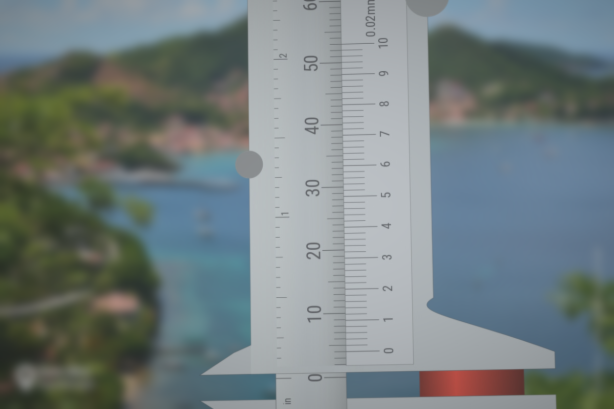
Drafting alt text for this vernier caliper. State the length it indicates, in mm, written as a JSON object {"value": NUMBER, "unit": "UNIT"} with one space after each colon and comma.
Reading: {"value": 4.0, "unit": "mm"}
